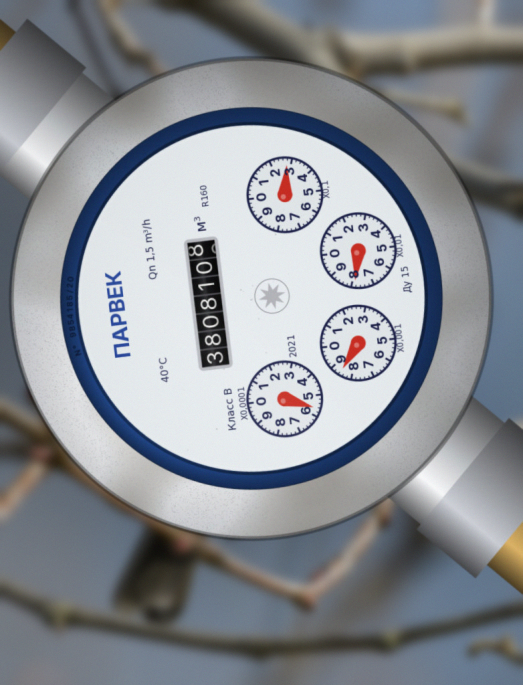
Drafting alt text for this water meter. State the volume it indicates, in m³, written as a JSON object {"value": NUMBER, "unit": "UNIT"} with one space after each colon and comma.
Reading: {"value": 3808108.2785, "unit": "m³"}
